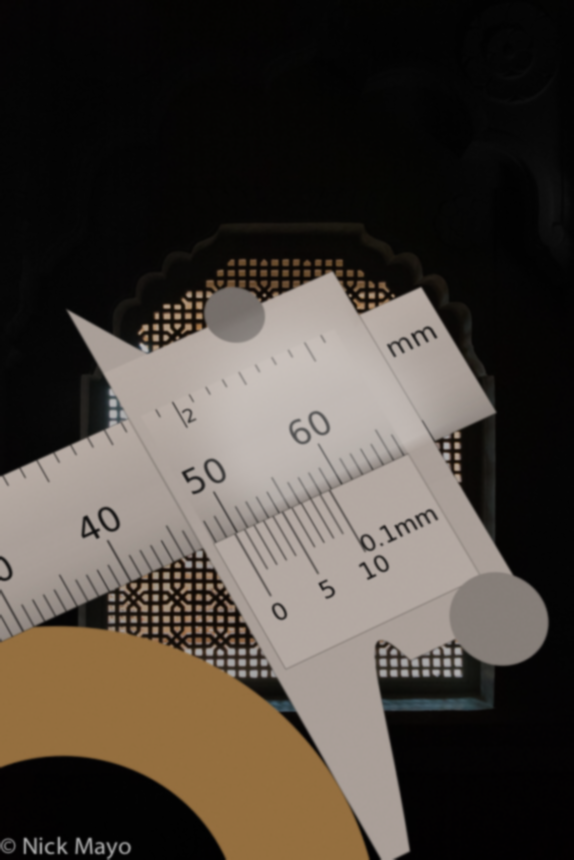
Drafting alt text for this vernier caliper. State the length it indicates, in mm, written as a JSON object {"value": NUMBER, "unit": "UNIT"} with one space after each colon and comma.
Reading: {"value": 49.8, "unit": "mm"}
